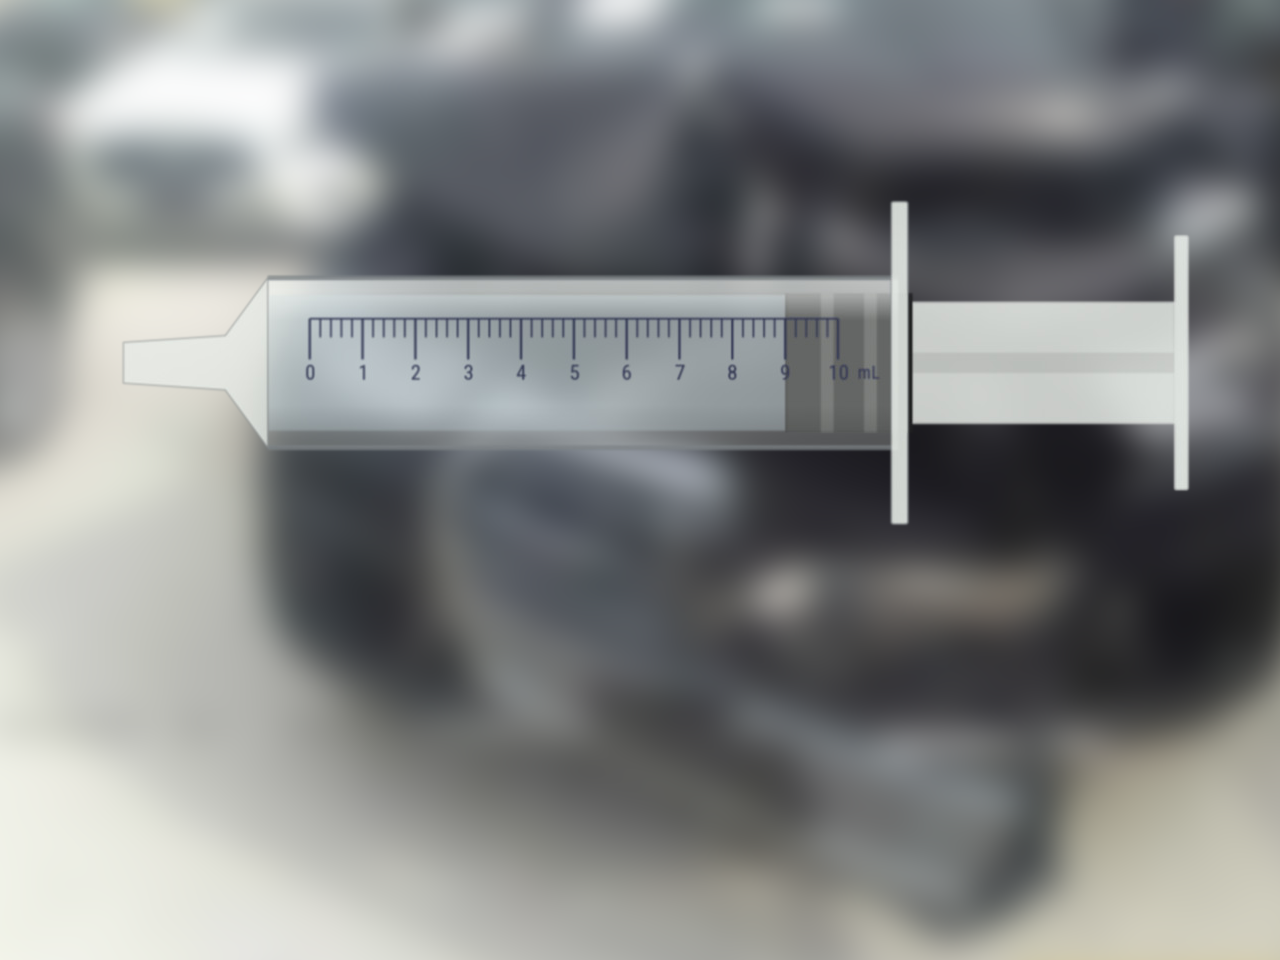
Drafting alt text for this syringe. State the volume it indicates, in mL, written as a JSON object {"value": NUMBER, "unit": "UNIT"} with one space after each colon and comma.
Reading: {"value": 9, "unit": "mL"}
